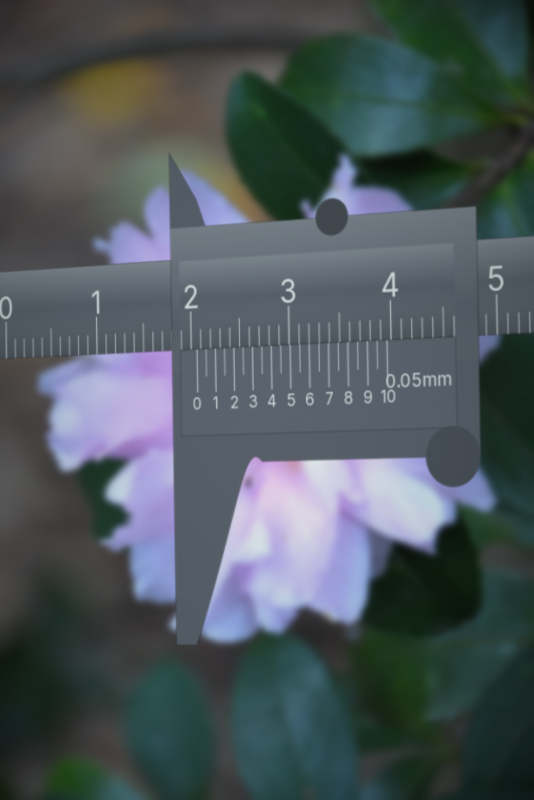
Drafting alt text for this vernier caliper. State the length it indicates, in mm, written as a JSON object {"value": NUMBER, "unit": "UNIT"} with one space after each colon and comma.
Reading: {"value": 20.6, "unit": "mm"}
